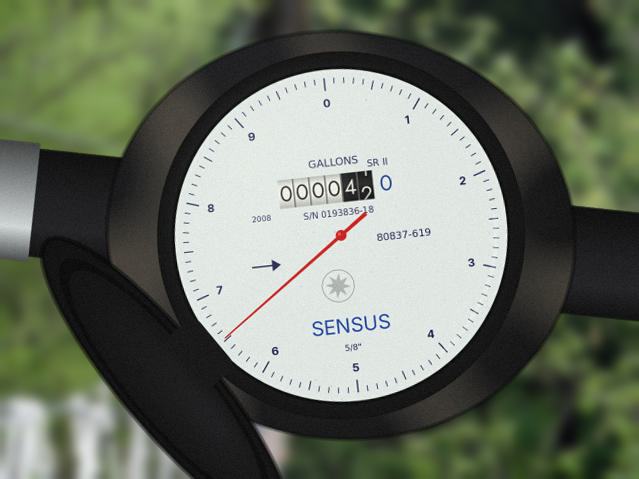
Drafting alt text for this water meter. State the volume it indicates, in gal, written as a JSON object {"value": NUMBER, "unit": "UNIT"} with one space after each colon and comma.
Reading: {"value": 416.5, "unit": "gal"}
